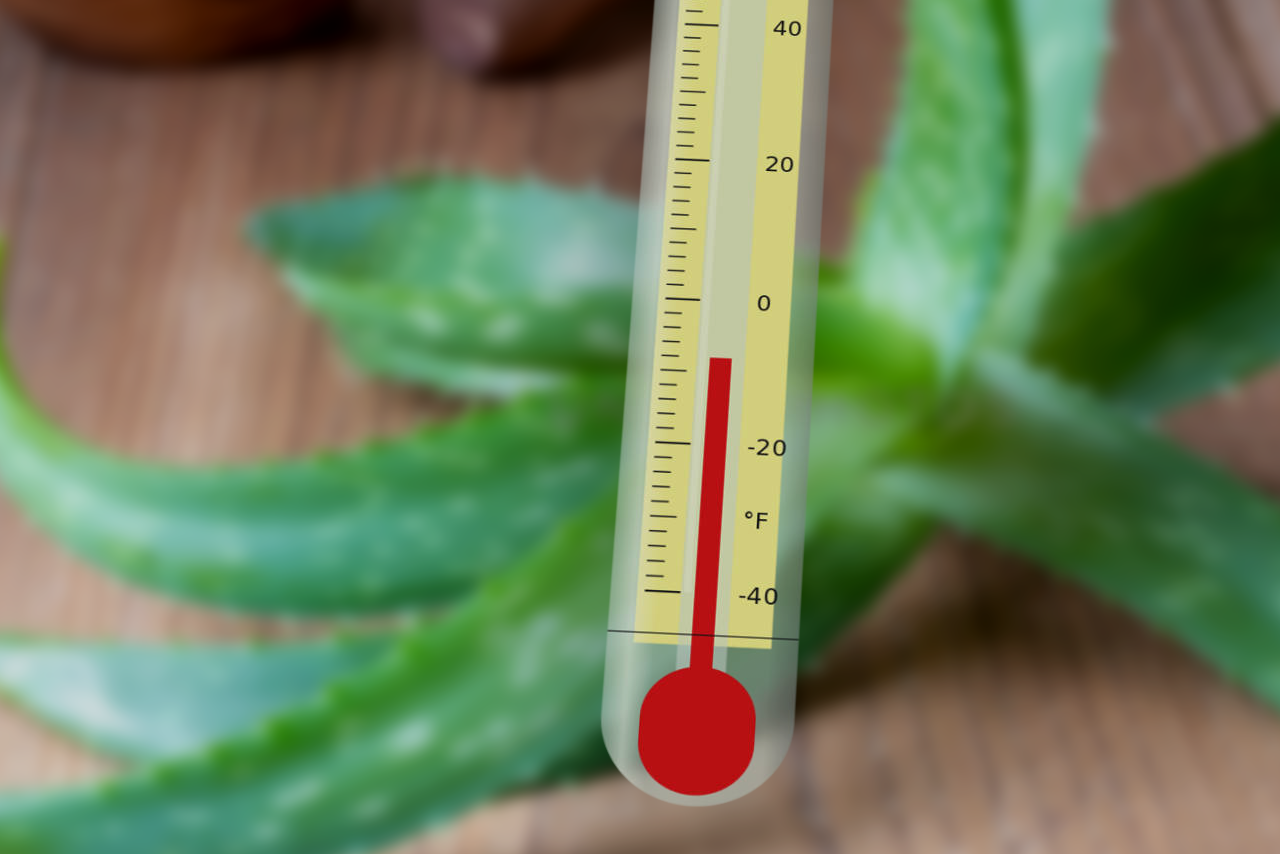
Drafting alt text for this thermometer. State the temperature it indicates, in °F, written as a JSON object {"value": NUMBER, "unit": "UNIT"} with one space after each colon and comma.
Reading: {"value": -8, "unit": "°F"}
